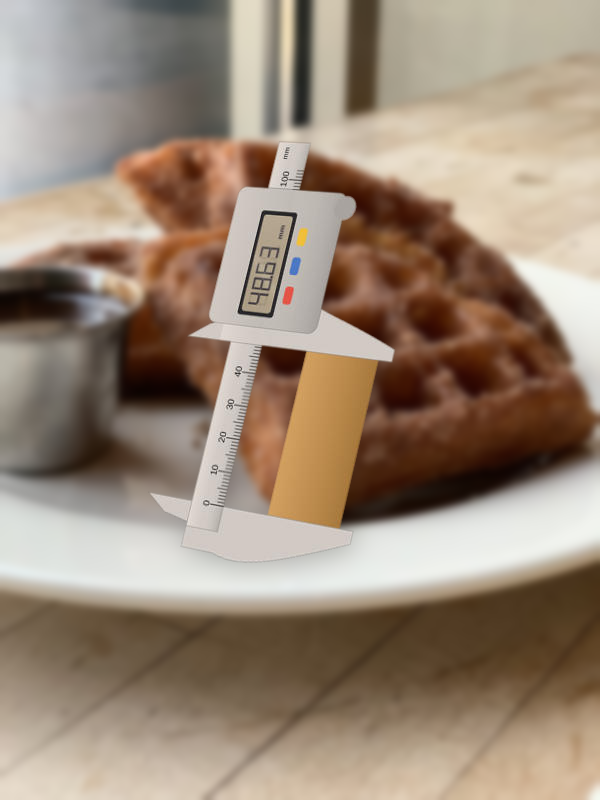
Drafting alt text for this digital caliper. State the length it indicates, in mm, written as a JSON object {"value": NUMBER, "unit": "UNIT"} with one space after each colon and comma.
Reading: {"value": 48.63, "unit": "mm"}
